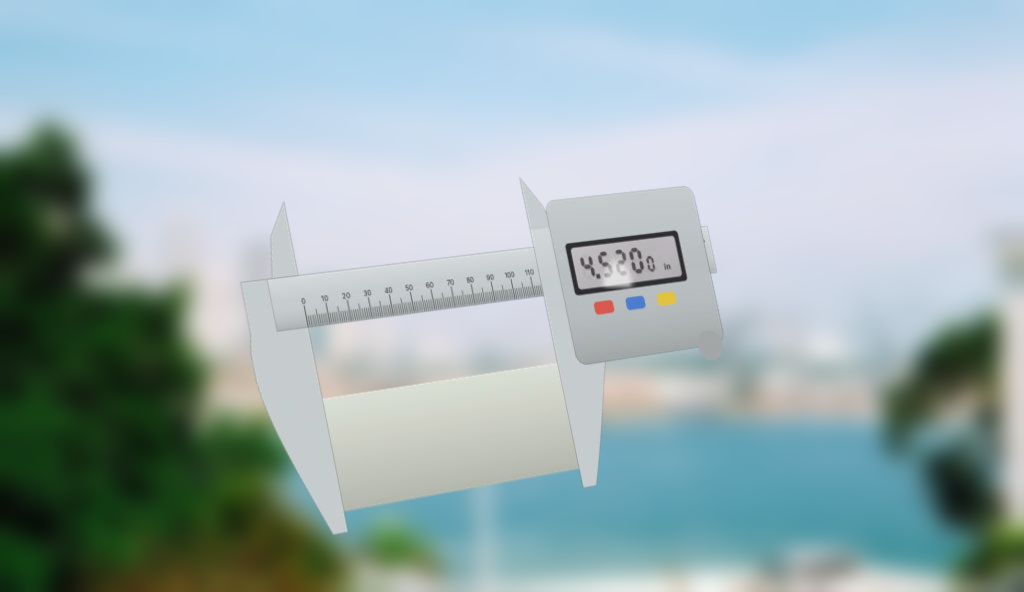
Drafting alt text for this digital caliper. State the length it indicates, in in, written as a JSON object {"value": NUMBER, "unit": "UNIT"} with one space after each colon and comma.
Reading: {"value": 4.5200, "unit": "in"}
